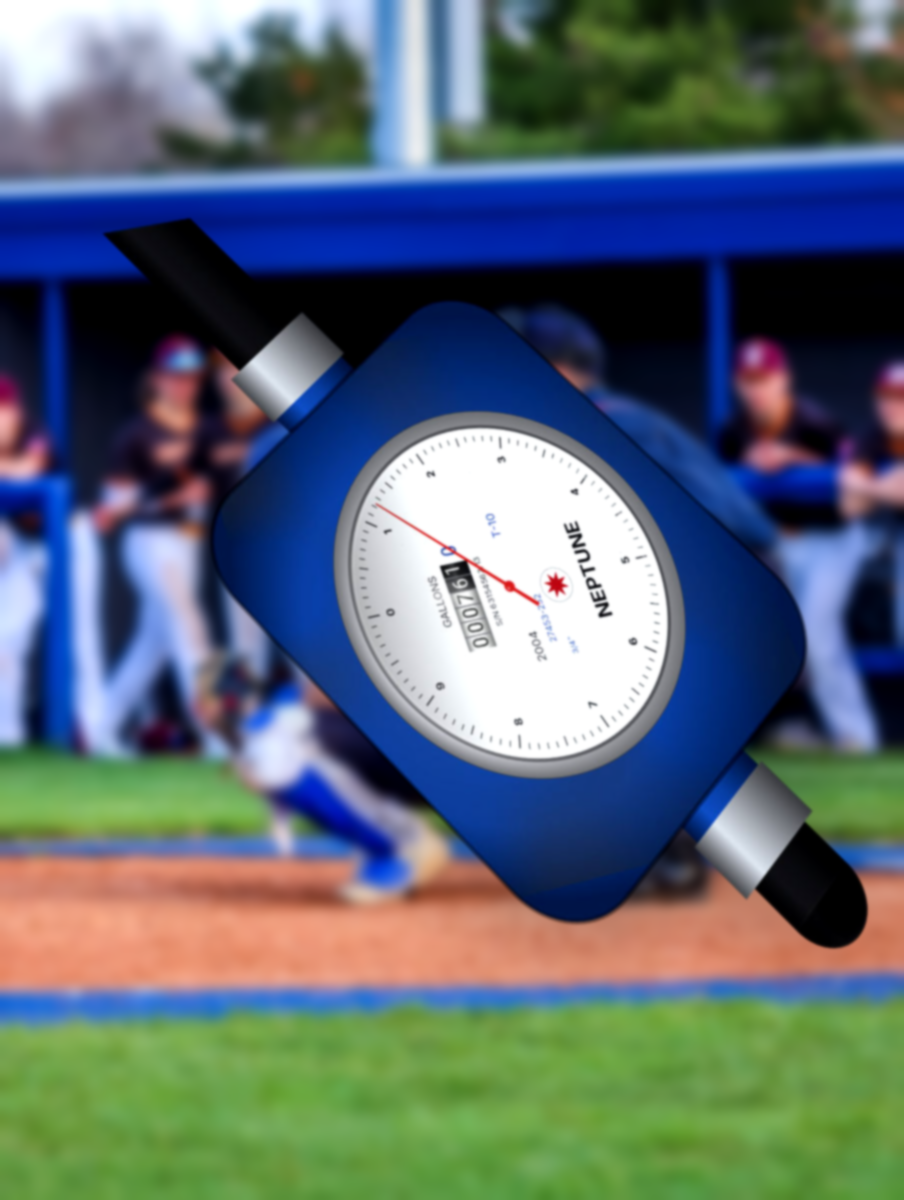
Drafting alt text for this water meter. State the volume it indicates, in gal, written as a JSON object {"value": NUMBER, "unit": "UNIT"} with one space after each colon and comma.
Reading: {"value": 7611.2, "unit": "gal"}
